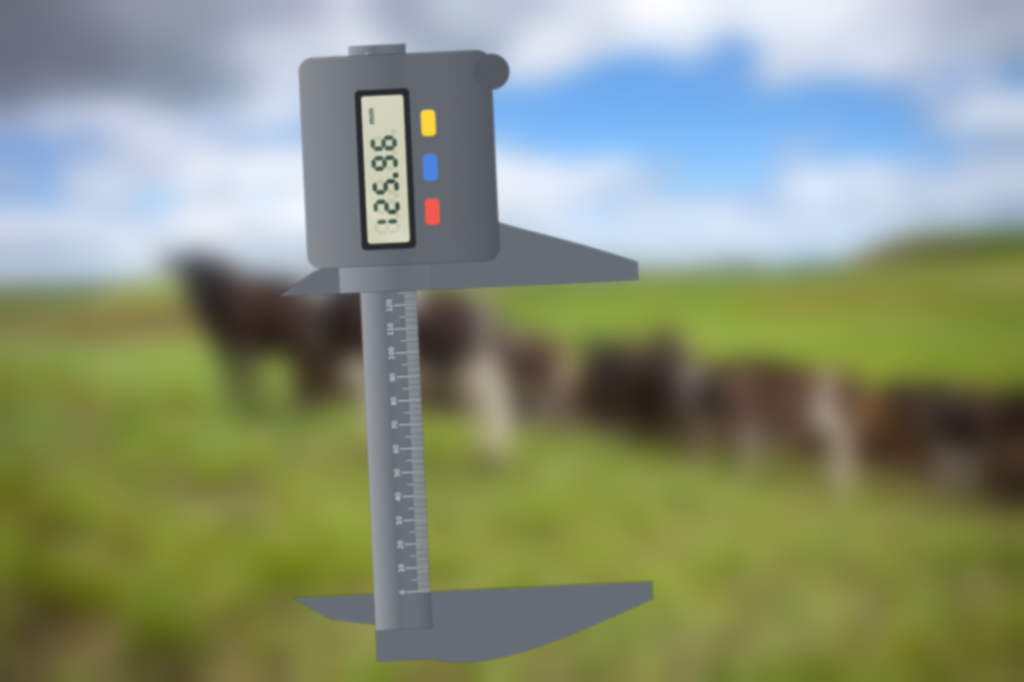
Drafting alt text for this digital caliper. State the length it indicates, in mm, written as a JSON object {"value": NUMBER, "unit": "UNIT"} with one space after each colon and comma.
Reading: {"value": 125.96, "unit": "mm"}
